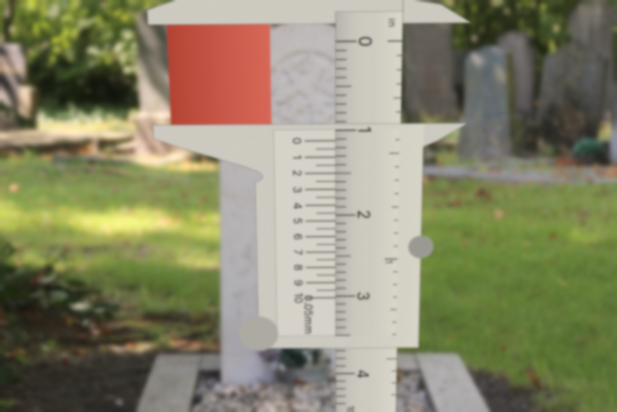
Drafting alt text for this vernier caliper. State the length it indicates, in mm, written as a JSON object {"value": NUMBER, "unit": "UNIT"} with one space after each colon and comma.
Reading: {"value": 11.2, "unit": "mm"}
